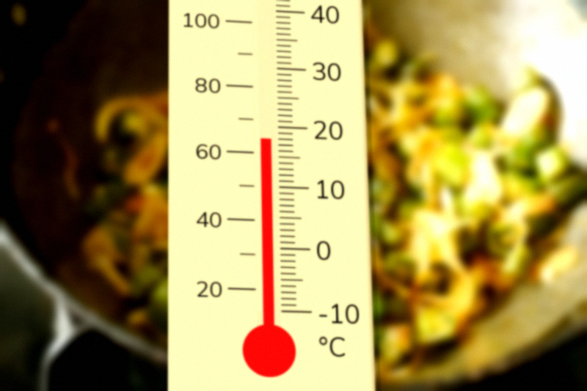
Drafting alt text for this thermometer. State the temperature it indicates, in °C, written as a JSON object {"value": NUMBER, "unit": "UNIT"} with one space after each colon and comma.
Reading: {"value": 18, "unit": "°C"}
